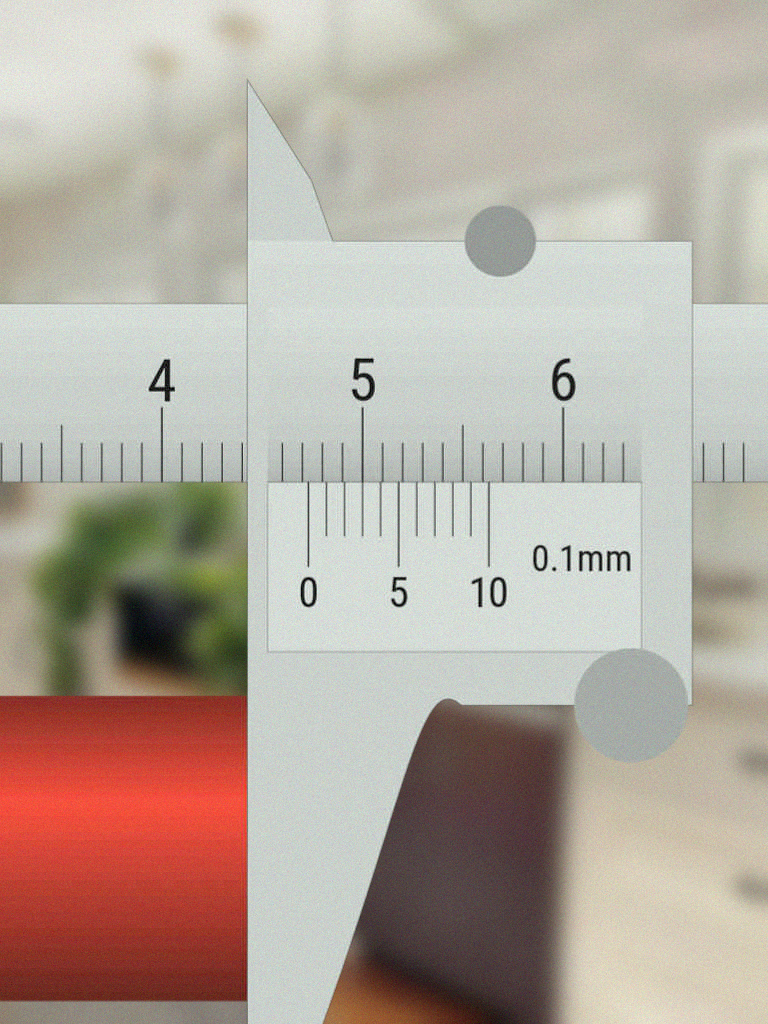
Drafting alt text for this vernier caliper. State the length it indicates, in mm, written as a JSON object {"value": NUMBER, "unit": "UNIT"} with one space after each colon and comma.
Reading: {"value": 47.3, "unit": "mm"}
